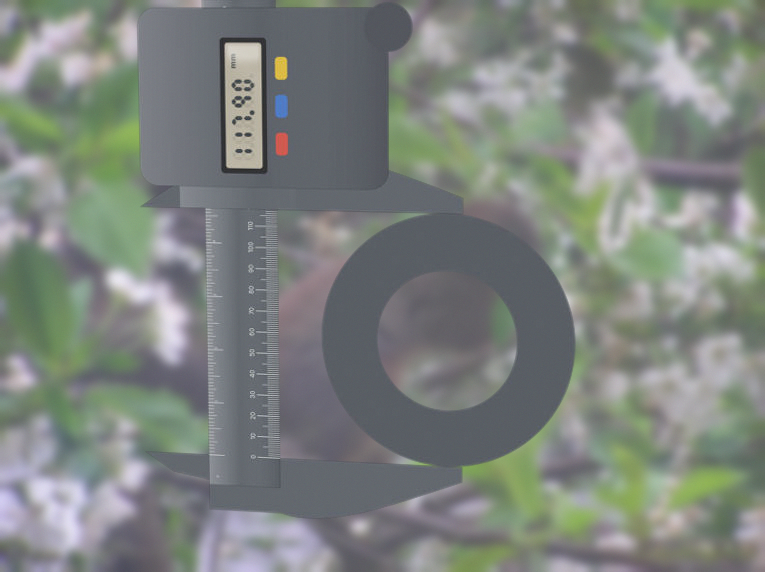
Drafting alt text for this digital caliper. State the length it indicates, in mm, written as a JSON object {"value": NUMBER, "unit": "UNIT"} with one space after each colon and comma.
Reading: {"value": 117.90, "unit": "mm"}
